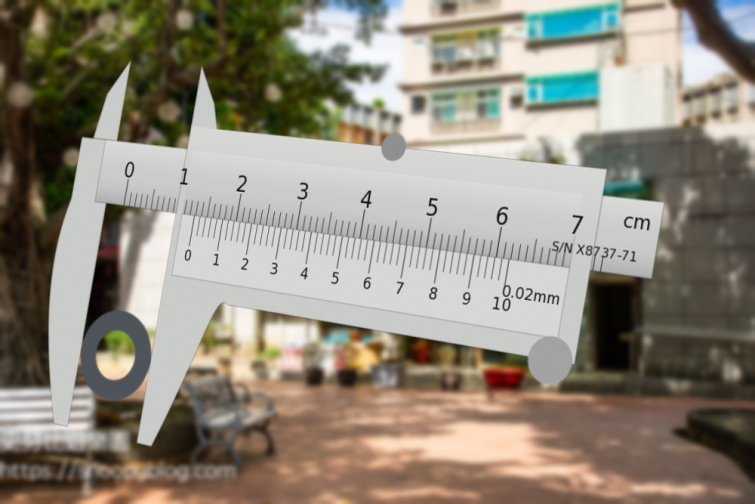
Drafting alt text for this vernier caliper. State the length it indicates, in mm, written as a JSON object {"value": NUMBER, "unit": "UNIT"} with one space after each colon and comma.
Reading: {"value": 12.8, "unit": "mm"}
